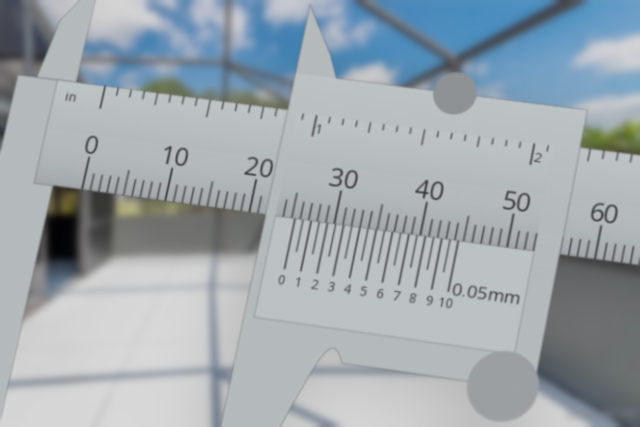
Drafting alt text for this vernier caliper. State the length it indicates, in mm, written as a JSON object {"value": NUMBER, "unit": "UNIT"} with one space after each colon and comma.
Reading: {"value": 25.4, "unit": "mm"}
